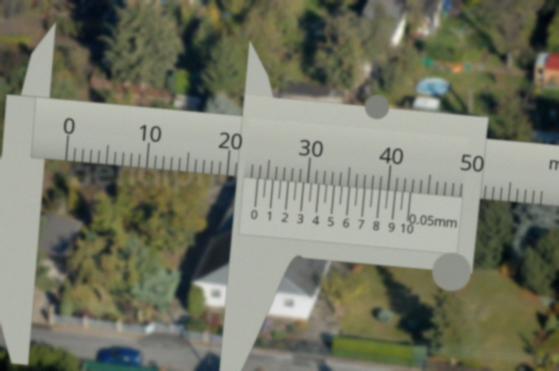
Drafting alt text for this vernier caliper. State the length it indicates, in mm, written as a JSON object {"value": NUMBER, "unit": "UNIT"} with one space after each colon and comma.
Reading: {"value": 23.8, "unit": "mm"}
